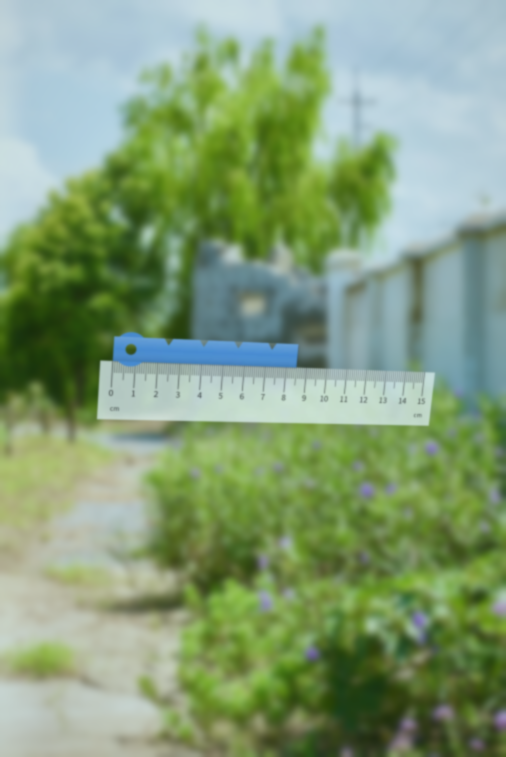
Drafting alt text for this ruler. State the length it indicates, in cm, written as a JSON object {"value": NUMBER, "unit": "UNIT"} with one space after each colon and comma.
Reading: {"value": 8.5, "unit": "cm"}
